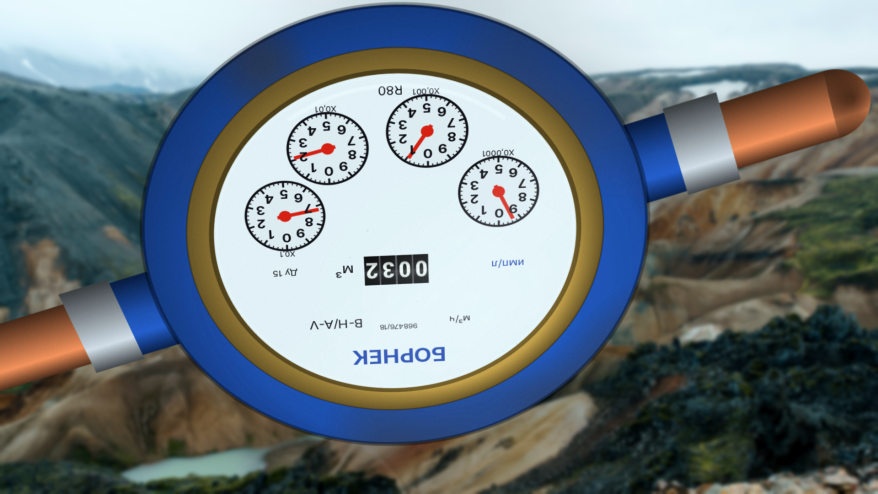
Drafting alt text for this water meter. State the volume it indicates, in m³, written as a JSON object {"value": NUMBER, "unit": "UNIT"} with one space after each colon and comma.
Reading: {"value": 32.7209, "unit": "m³"}
